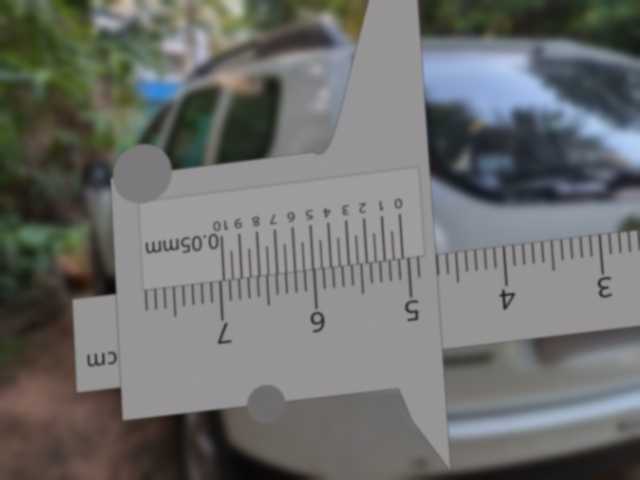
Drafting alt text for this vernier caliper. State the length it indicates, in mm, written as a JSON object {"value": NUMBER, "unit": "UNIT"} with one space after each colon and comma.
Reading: {"value": 50.6, "unit": "mm"}
